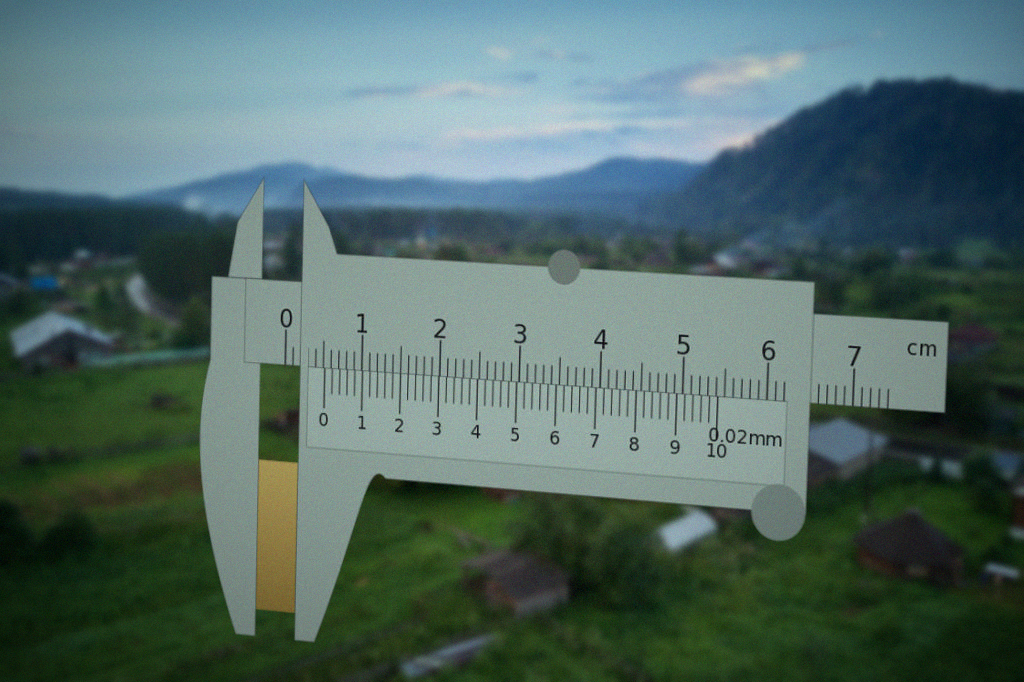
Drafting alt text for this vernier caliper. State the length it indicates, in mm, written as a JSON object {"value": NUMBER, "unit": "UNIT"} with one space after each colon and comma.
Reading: {"value": 5.2, "unit": "mm"}
